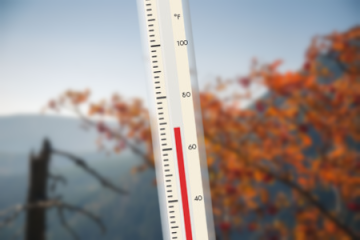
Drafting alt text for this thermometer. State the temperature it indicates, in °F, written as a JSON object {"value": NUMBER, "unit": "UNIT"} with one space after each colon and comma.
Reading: {"value": 68, "unit": "°F"}
